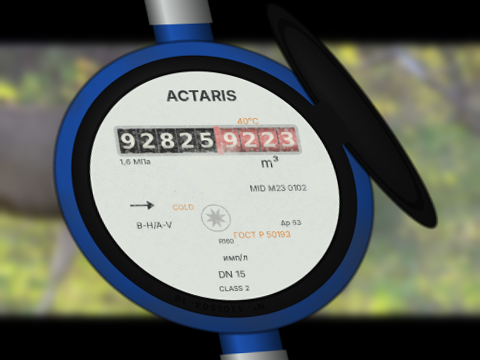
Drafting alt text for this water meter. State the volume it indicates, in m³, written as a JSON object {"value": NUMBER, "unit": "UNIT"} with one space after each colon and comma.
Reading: {"value": 92825.9223, "unit": "m³"}
